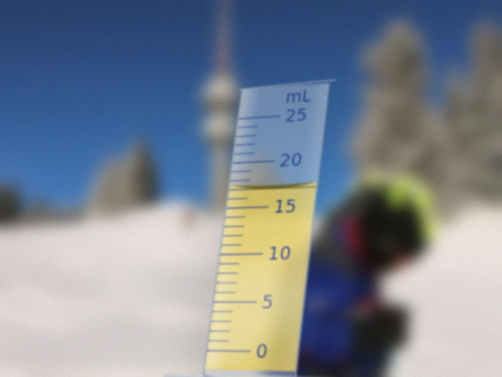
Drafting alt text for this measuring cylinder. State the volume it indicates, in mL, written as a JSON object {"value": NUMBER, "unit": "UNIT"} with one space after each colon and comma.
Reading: {"value": 17, "unit": "mL"}
